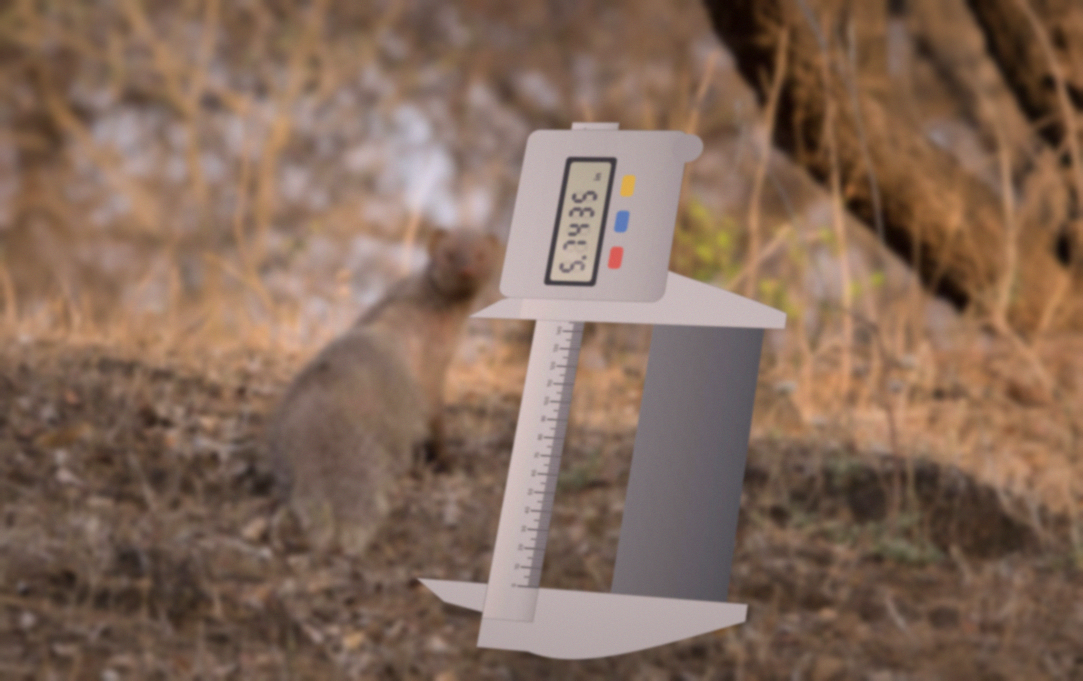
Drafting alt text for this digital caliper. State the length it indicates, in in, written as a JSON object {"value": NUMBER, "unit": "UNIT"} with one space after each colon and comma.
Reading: {"value": 5.7435, "unit": "in"}
